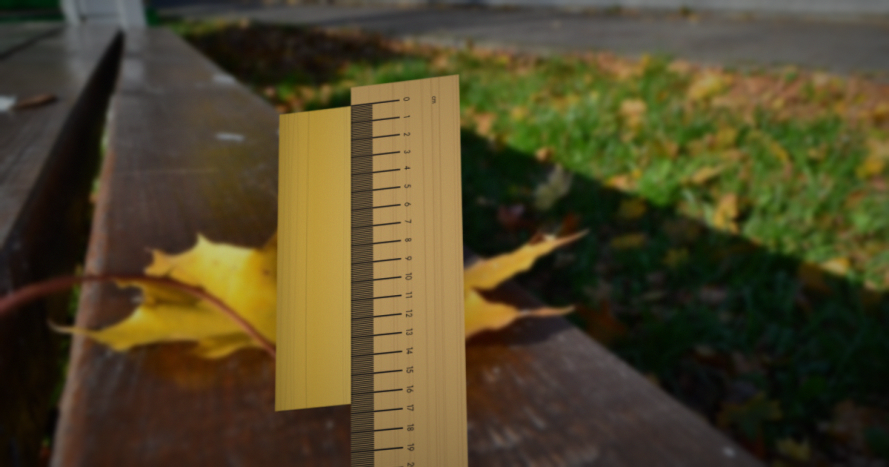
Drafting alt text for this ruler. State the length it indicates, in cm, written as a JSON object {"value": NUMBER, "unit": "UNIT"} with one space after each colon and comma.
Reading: {"value": 16.5, "unit": "cm"}
